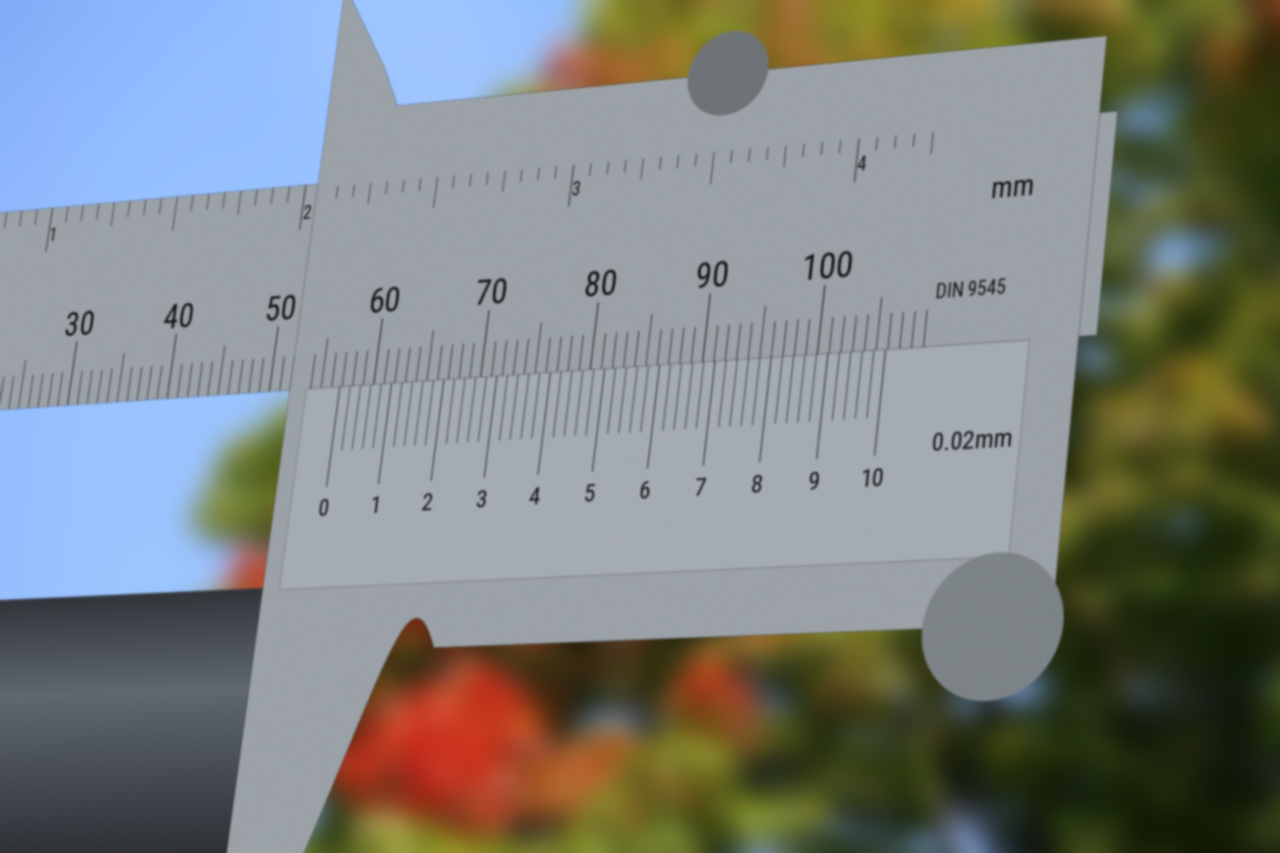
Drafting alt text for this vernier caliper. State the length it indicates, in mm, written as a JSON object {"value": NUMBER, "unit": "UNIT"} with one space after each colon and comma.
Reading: {"value": 56.8, "unit": "mm"}
